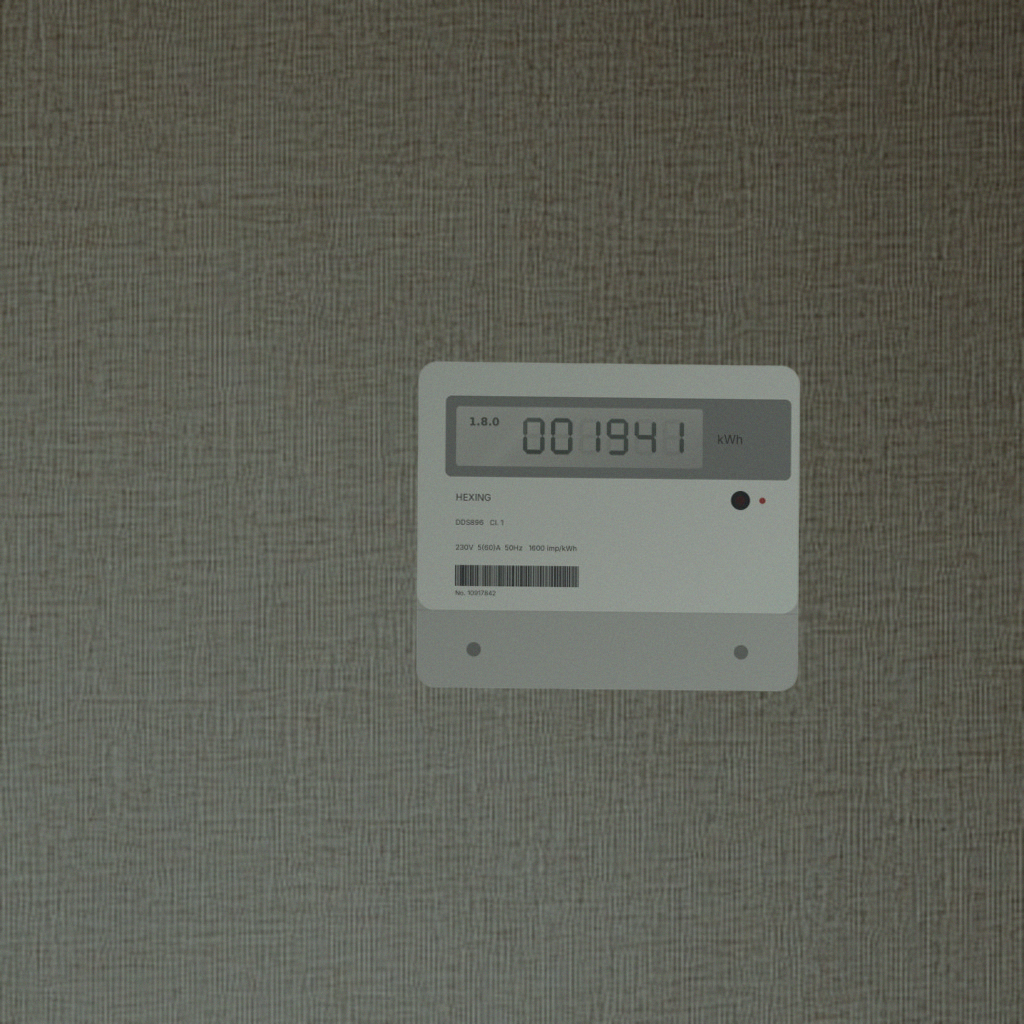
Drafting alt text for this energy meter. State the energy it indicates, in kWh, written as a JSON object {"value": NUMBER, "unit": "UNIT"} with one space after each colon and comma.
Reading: {"value": 1941, "unit": "kWh"}
